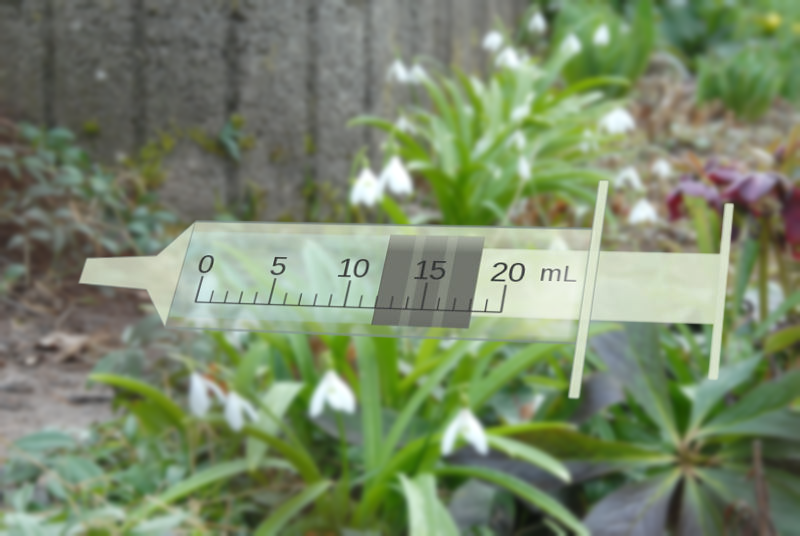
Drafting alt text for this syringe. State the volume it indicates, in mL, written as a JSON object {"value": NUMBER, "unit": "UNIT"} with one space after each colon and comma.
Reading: {"value": 12, "unit": "mL"}
